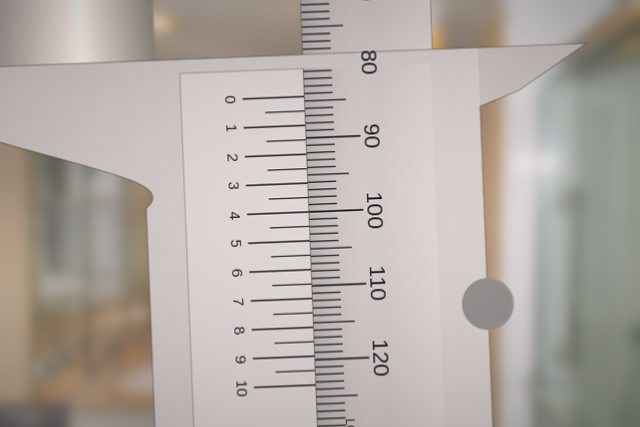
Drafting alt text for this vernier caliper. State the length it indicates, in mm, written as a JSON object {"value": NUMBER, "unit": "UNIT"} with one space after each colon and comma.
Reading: {"value": 84.4, "unit": "mm"}
